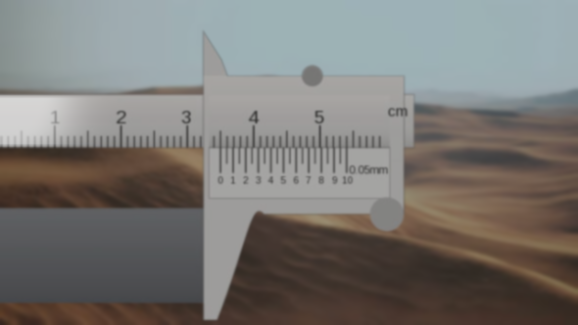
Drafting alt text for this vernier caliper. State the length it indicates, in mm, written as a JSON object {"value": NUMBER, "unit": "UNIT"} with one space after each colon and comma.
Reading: {"value": 35.0, "unit": "mm"}
